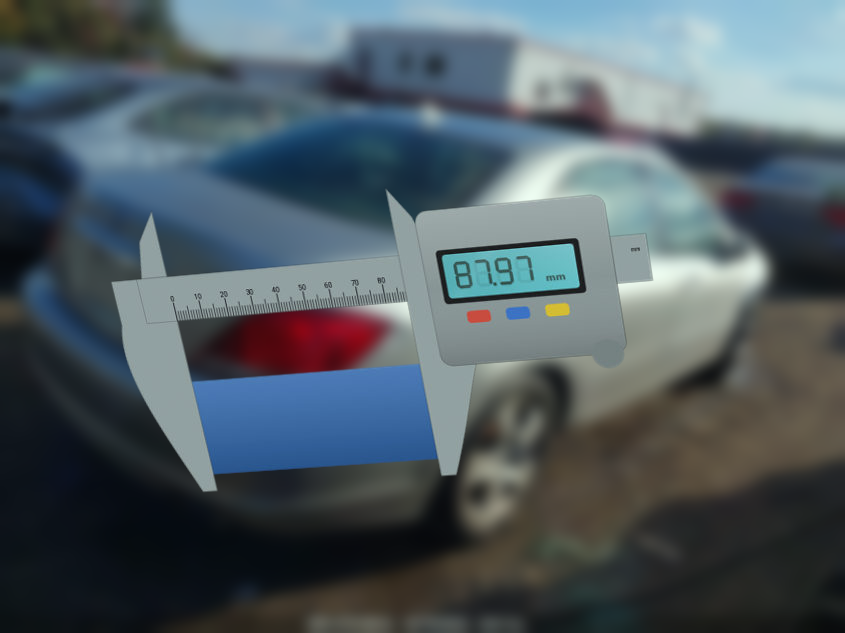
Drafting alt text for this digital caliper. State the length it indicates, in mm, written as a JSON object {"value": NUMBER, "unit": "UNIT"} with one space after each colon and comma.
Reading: {"value": 87.97, "unit": "mm"}
